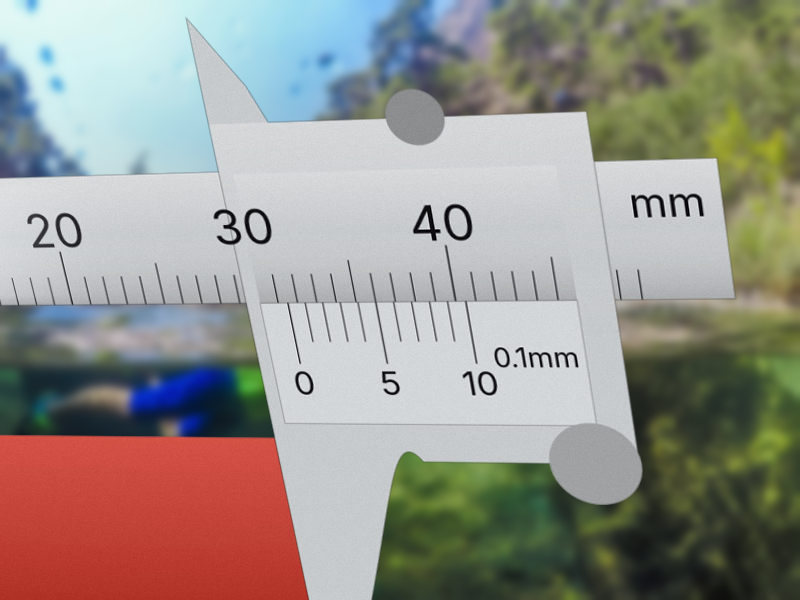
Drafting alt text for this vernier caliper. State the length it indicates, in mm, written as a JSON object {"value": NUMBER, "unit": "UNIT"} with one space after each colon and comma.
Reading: {"value": 31.5, "unit": "mm"}
